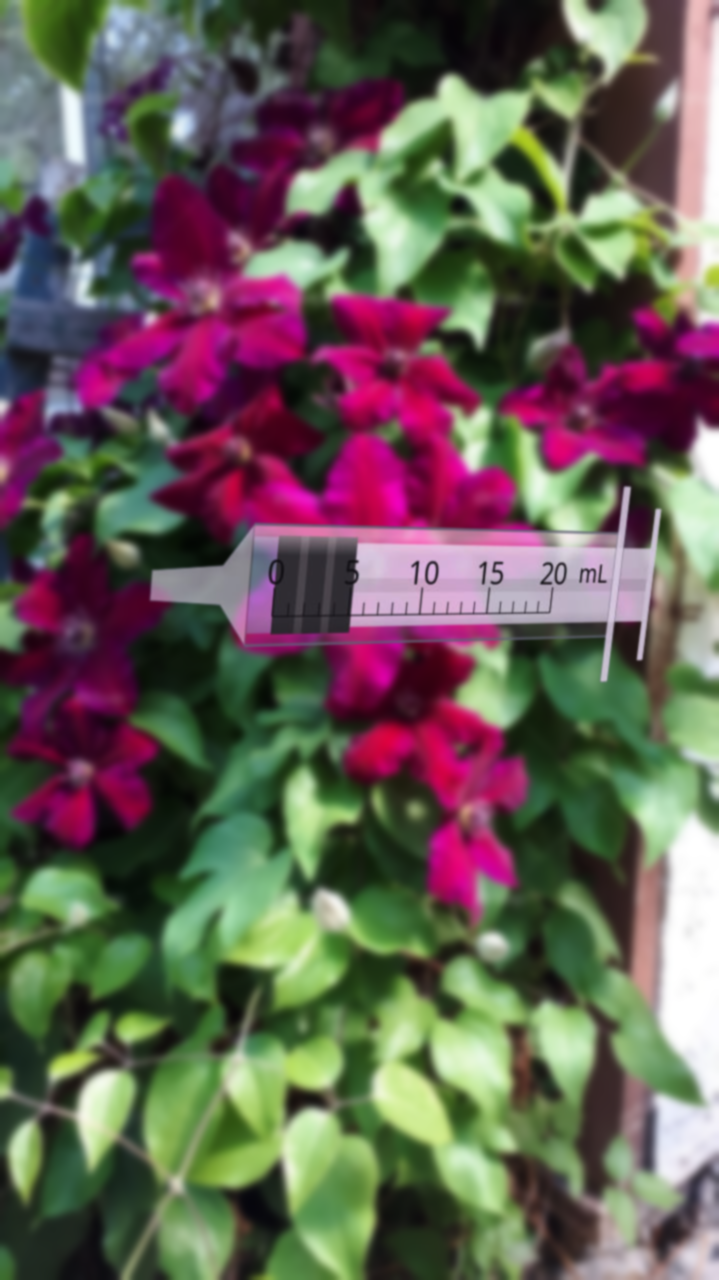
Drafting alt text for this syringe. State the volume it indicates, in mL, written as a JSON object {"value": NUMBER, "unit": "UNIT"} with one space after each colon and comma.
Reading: {"value": 0, "unit": "mL"}
